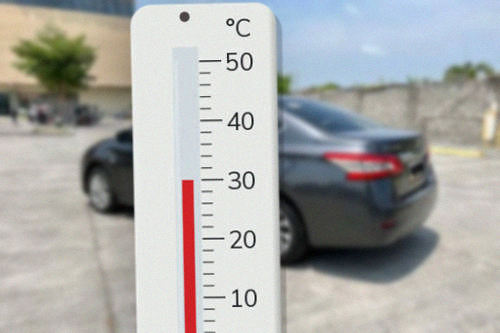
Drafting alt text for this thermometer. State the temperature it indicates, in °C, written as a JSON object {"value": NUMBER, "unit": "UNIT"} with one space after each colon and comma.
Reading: {"value": 30, "unit": "°C"}
